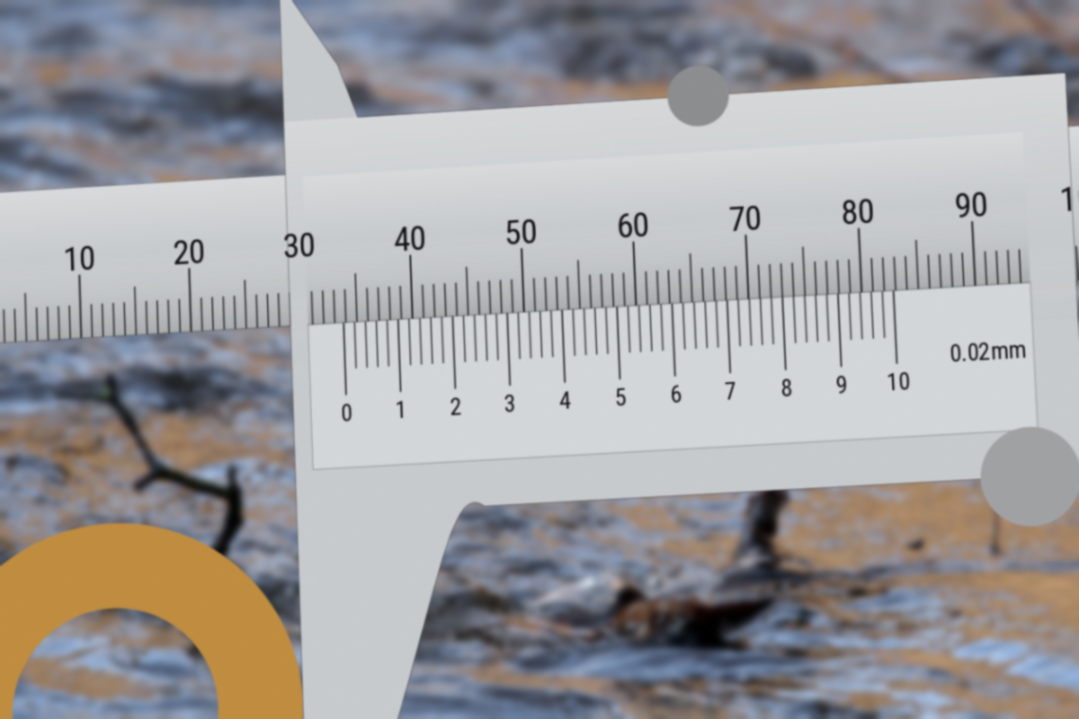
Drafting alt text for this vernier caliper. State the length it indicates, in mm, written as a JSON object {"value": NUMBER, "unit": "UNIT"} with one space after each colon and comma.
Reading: {"value": 33.8, "unit": "mm"}
